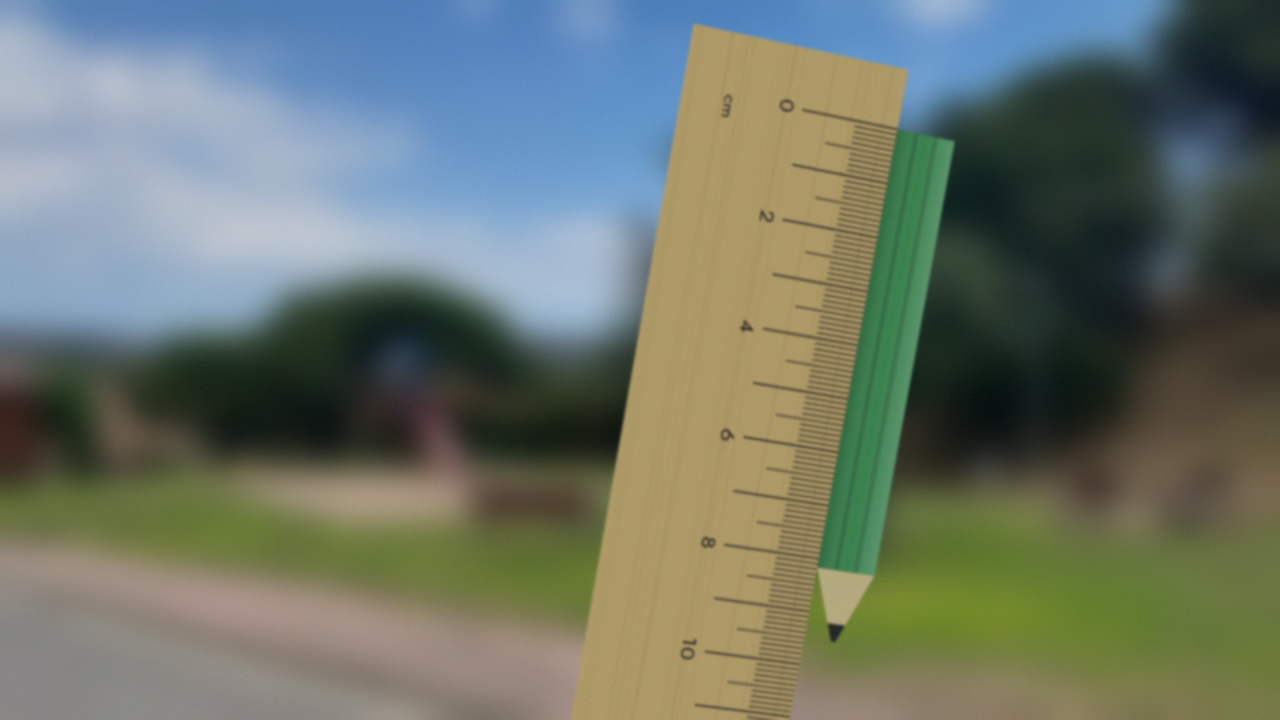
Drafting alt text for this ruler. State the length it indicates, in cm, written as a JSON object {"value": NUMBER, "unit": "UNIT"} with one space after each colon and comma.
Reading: {"value": 9.5, "unit": "cm"}
